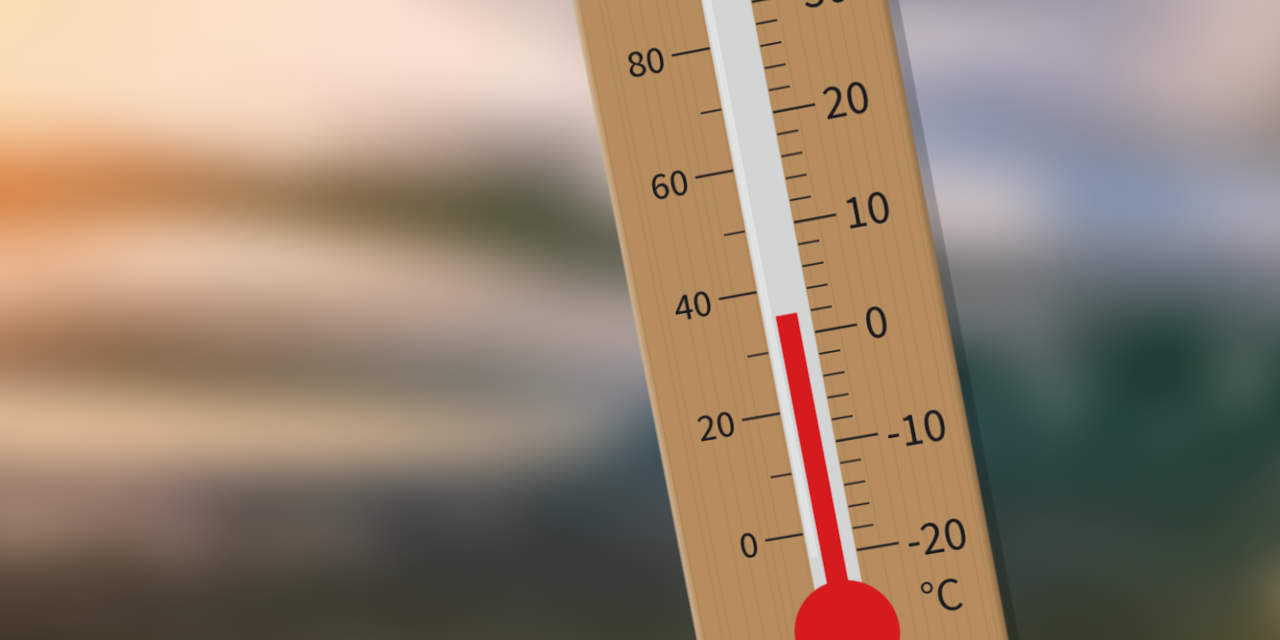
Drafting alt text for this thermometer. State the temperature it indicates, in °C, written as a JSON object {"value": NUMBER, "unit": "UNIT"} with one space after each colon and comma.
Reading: {"value": 2, "unit": "°C"}
